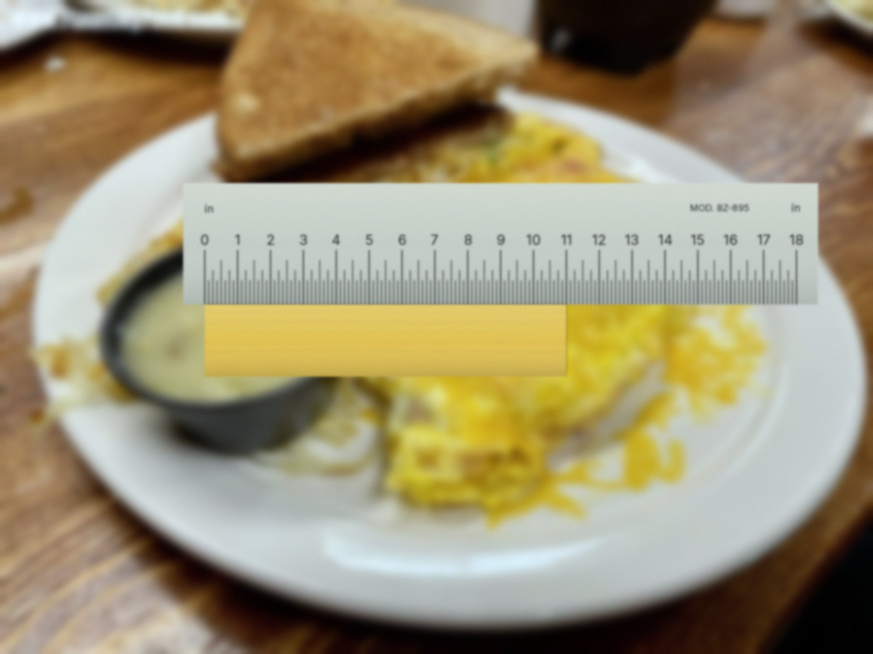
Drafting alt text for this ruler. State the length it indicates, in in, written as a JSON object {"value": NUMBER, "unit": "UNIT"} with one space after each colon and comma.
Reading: {"value": 11, "unit": "in"}
